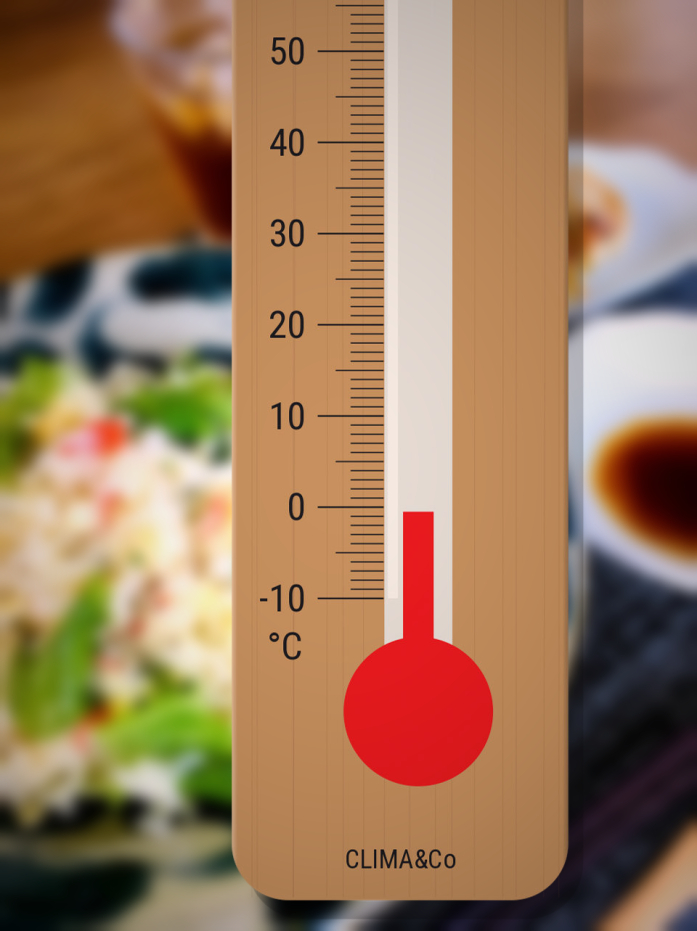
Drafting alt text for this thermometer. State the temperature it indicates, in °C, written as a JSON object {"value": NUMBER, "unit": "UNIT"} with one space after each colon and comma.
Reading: {"value": -0.5, "unit": "°C"}
